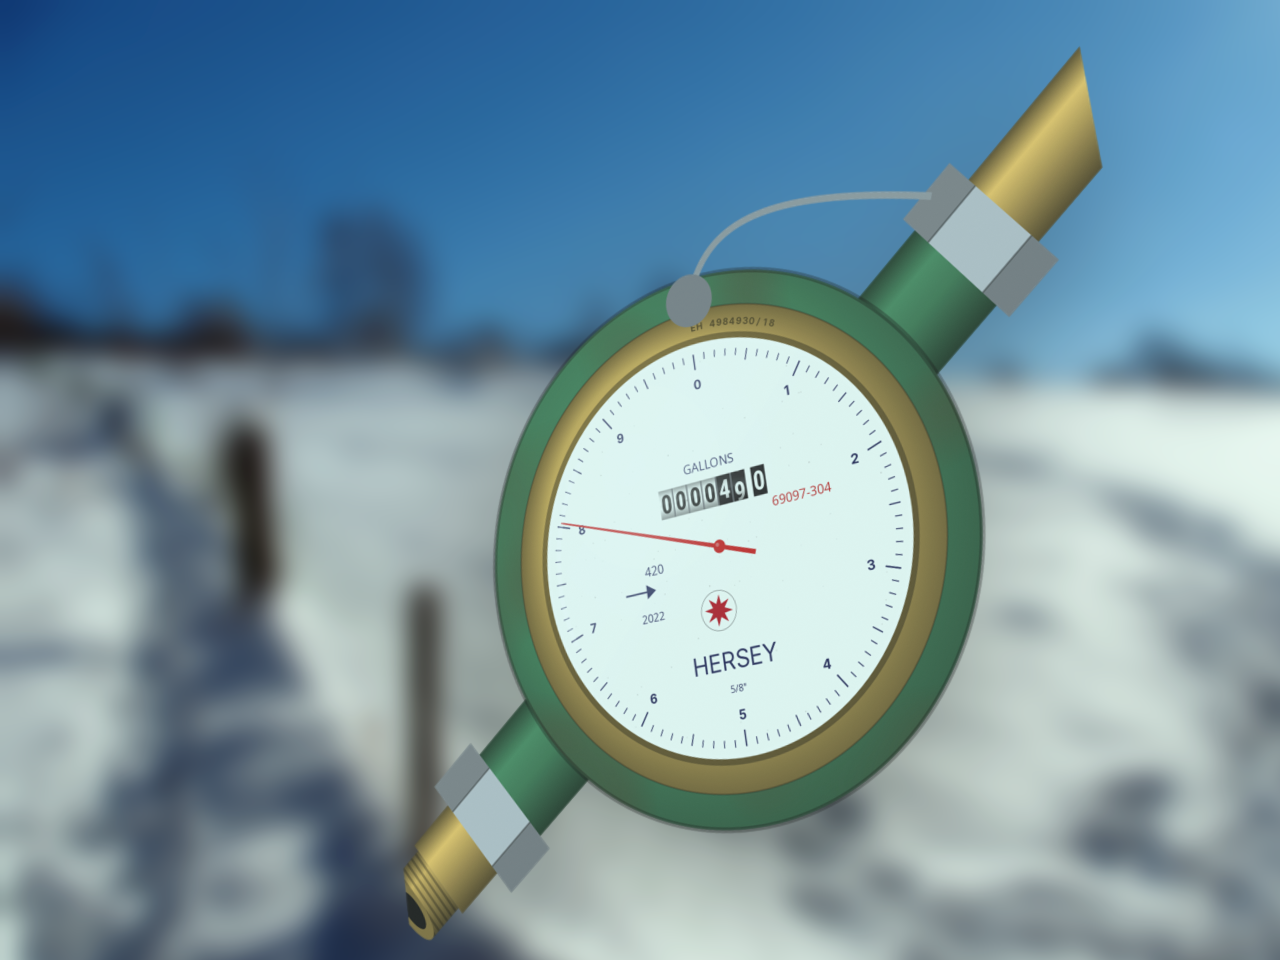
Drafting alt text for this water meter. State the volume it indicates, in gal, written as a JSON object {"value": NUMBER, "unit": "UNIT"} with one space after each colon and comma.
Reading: {"value": 488.0, "unit": "gal"}
